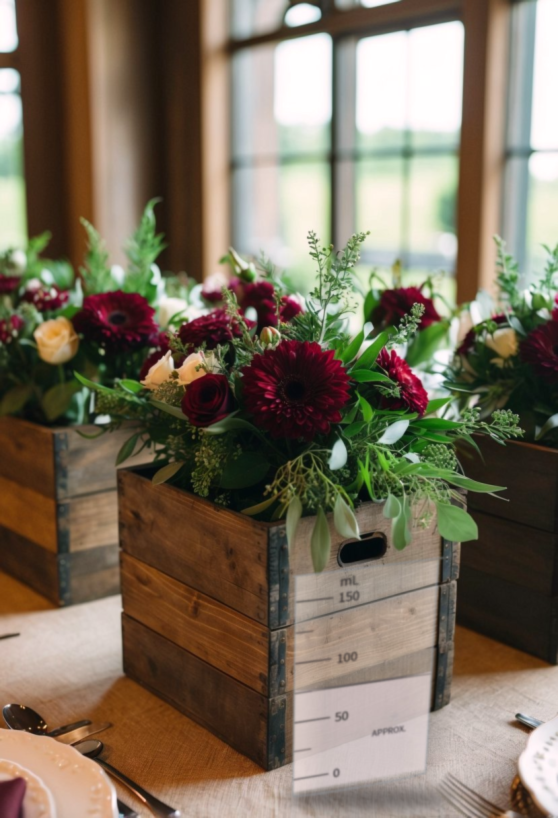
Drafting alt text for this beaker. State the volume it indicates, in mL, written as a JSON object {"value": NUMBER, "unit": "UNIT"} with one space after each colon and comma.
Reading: {"value": 75, "unit": "mL"}
